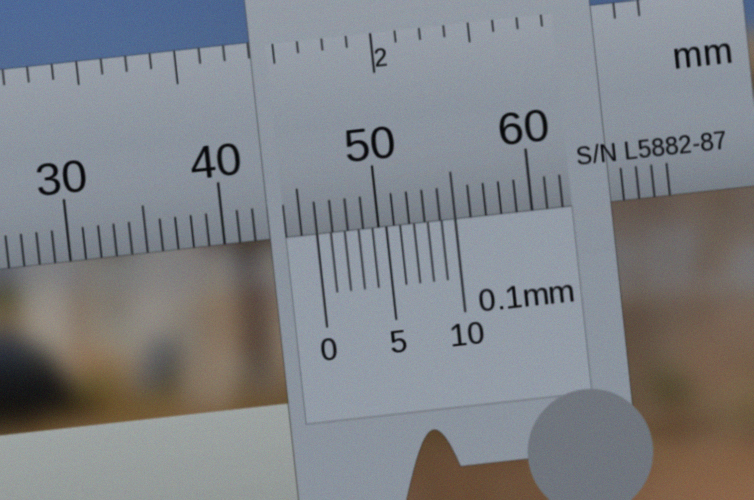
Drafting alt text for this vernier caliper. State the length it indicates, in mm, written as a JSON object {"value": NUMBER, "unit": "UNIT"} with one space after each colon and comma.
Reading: {"value": 46.0, "unit": "mm"}
